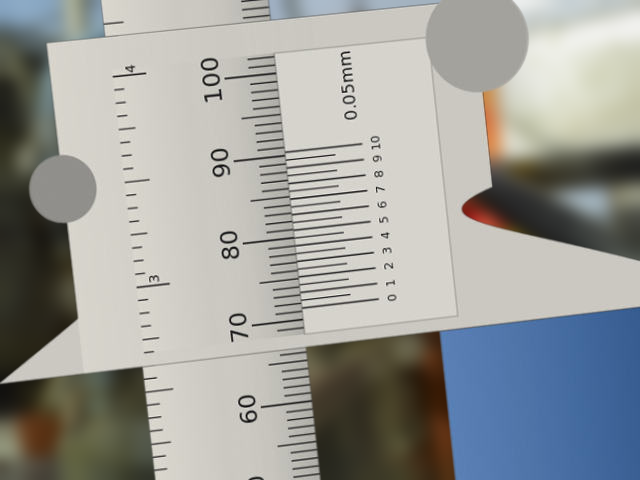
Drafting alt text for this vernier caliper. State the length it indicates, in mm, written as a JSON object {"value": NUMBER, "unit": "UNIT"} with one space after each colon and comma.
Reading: {"value": 71.4, "unit": "mm"}
